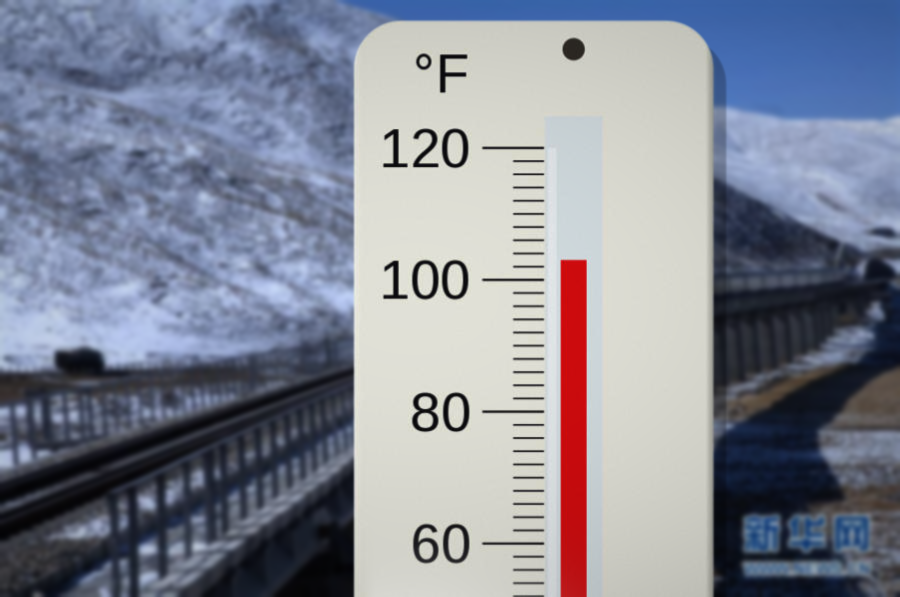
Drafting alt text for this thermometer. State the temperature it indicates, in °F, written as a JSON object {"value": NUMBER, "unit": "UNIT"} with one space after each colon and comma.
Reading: {"value": 103, "unit": "°F"}
